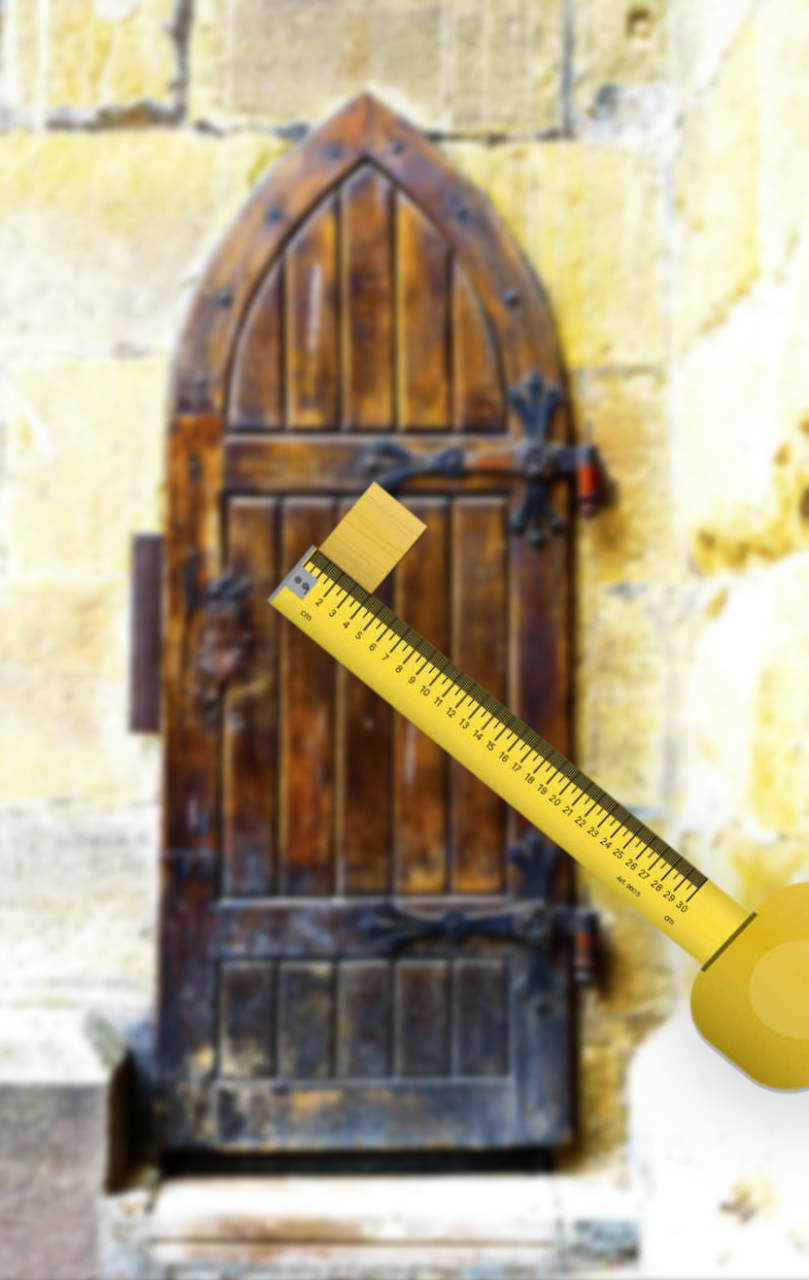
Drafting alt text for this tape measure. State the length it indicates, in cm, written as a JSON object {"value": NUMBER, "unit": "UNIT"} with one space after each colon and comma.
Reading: {"value": 4, "unit": "cm"}
